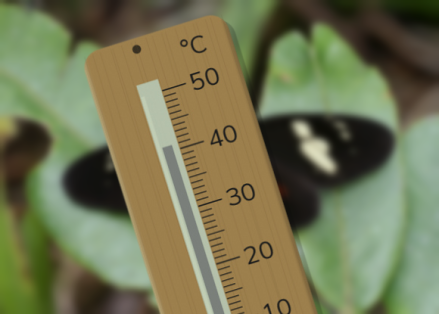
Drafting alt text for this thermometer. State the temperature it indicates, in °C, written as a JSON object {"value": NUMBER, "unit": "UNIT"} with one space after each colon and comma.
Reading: {"value": 41, "unit": "°C"}
